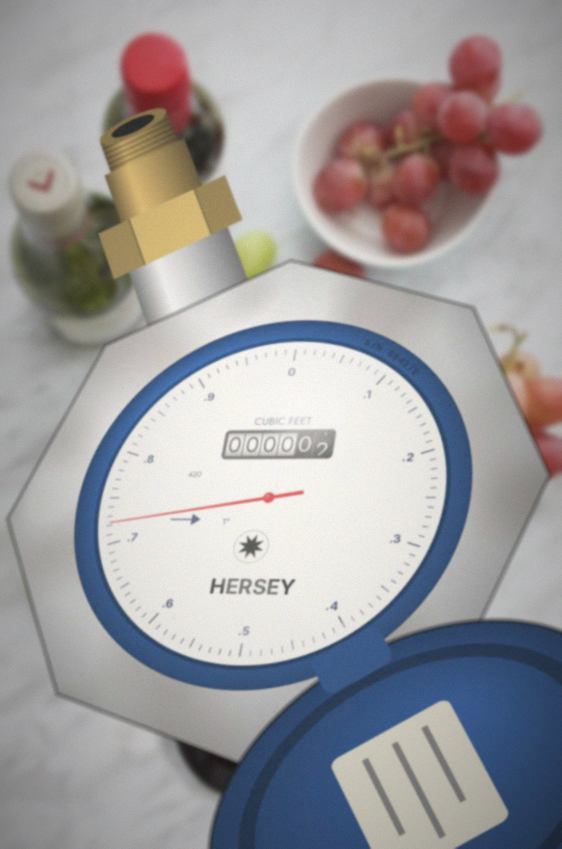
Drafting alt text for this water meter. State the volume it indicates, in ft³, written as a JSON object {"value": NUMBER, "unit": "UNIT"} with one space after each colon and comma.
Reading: {"value": 1.72, "unit": "ft³"}
